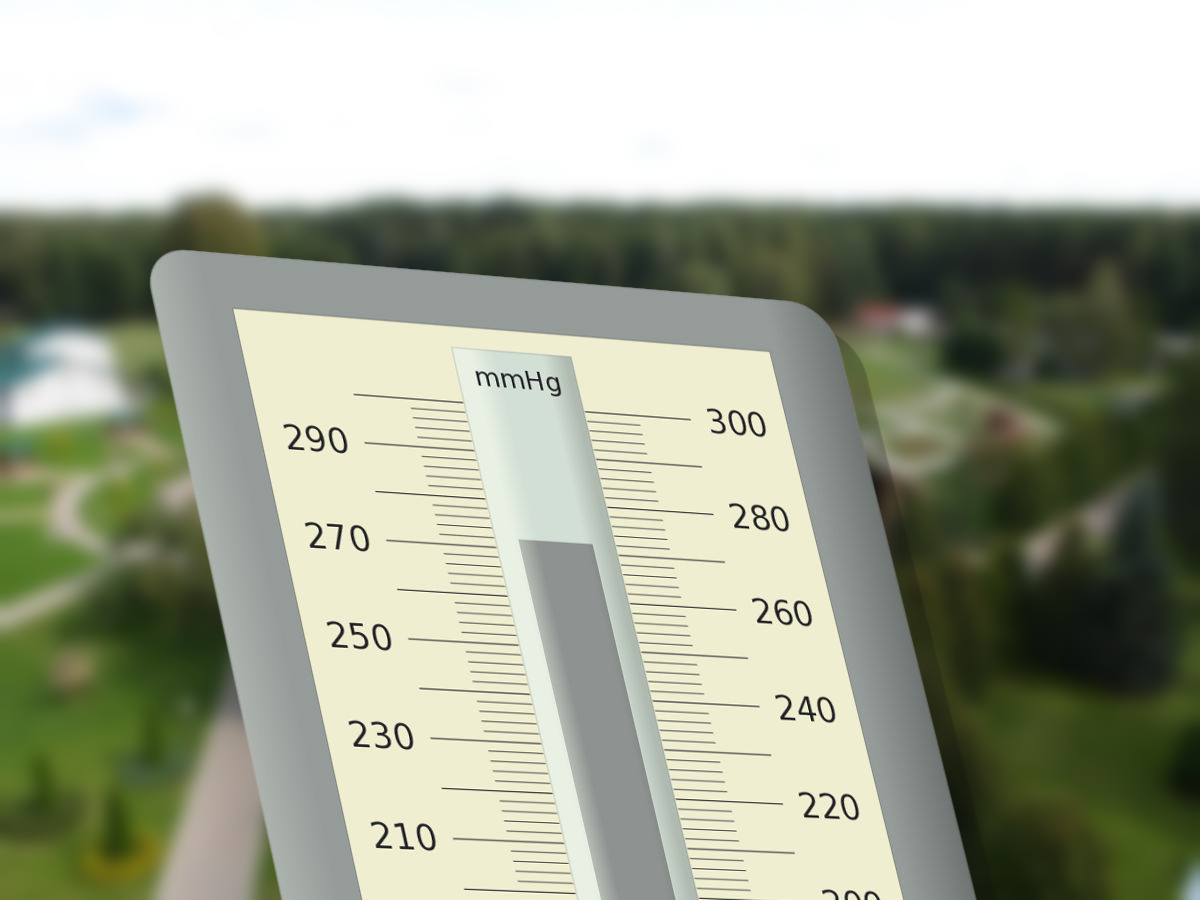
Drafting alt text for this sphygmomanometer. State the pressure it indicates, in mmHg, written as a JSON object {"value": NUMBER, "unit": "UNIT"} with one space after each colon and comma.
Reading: {"value": 272, "unit": "mmHg"}
